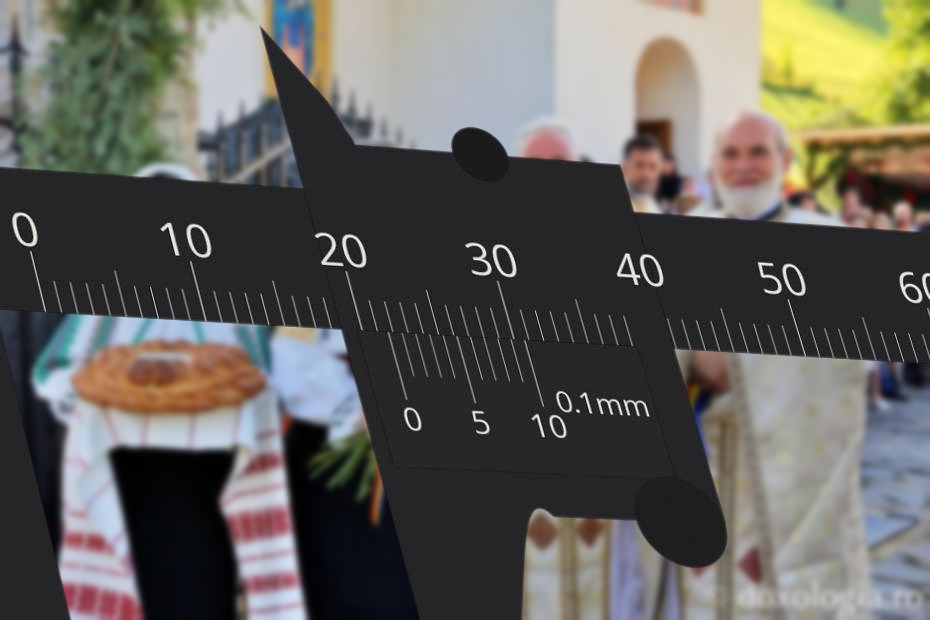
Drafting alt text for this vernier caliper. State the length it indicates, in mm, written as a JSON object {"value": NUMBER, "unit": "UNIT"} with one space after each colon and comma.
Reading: {"value": 21.7, "unit": "mm"}
